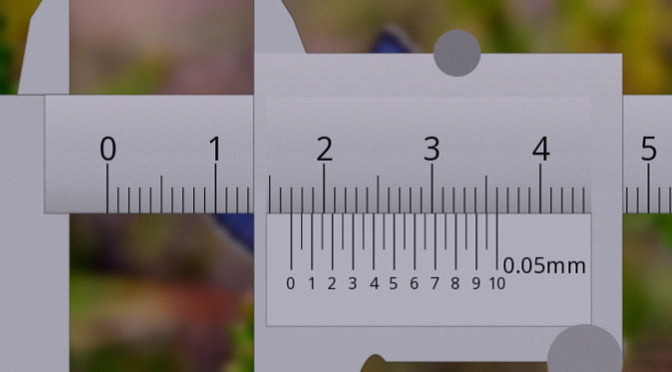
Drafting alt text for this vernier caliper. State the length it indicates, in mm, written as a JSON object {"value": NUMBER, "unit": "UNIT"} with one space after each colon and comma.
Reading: {"value": 17.0, "unit": "mm"}
